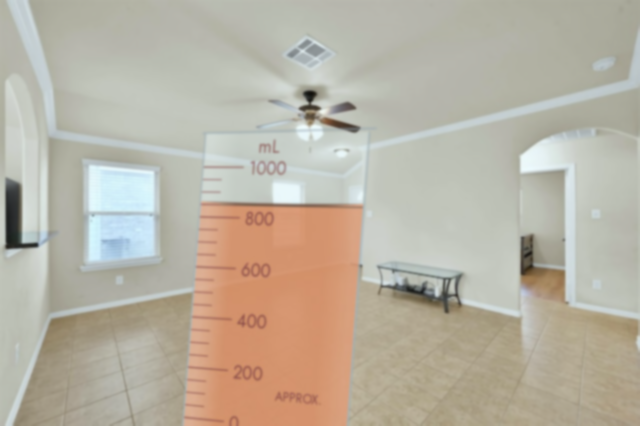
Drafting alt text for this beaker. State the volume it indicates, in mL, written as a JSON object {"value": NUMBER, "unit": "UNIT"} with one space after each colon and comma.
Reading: {"value": 850, "unit": "mL"}
